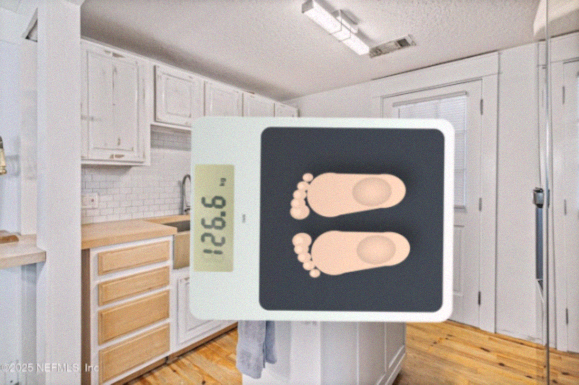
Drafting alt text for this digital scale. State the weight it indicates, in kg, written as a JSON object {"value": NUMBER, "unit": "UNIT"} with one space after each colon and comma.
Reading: {"value": 126.6, "unit": "kg"}
